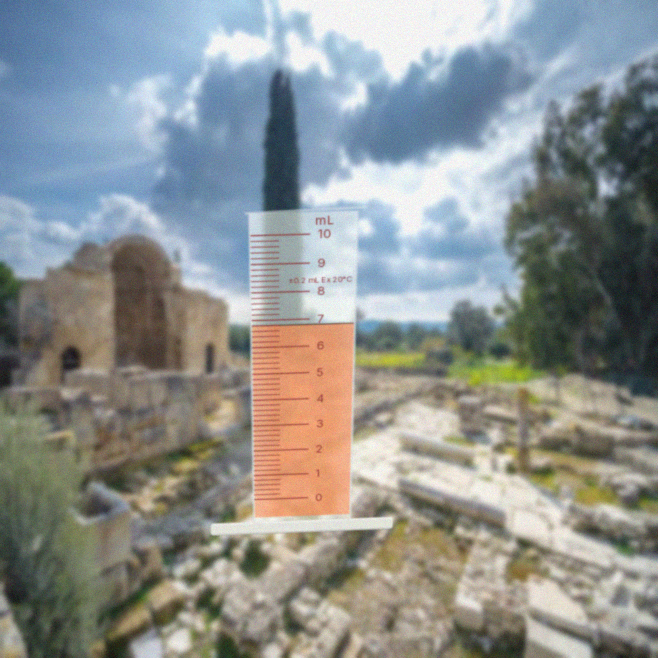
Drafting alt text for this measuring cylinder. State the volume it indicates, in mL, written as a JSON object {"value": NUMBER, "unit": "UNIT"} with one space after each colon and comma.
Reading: {"value": 6.8, "unit": "mL"}
